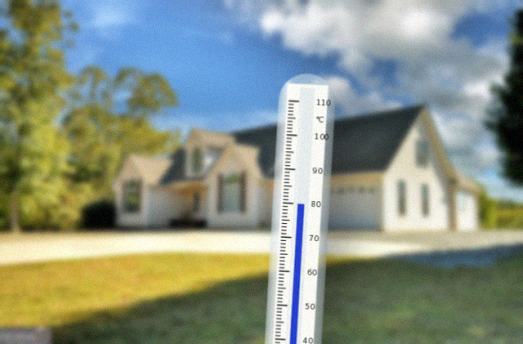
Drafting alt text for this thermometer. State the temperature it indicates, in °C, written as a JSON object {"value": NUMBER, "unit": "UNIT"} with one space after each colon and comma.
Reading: {"value": 80, "unit": "°C"}
